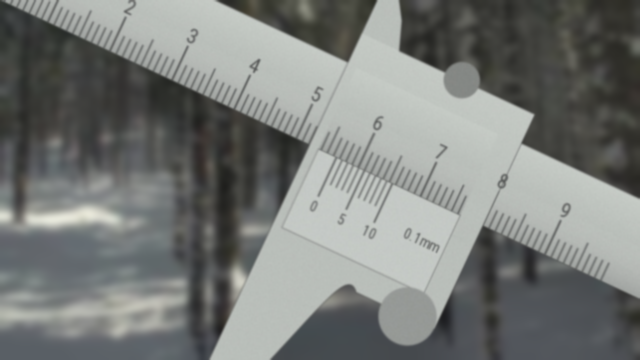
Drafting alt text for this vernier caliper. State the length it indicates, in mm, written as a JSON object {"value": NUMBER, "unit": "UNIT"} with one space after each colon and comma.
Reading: {"value": 56.5, "unit": "mm"}
